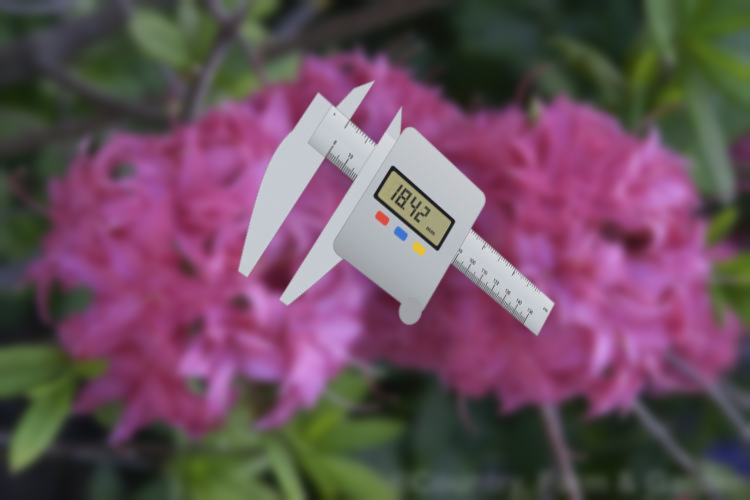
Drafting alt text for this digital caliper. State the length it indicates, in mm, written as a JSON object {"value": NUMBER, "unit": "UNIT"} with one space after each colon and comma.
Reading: {"value": 18.42, "unit": "mm"}
